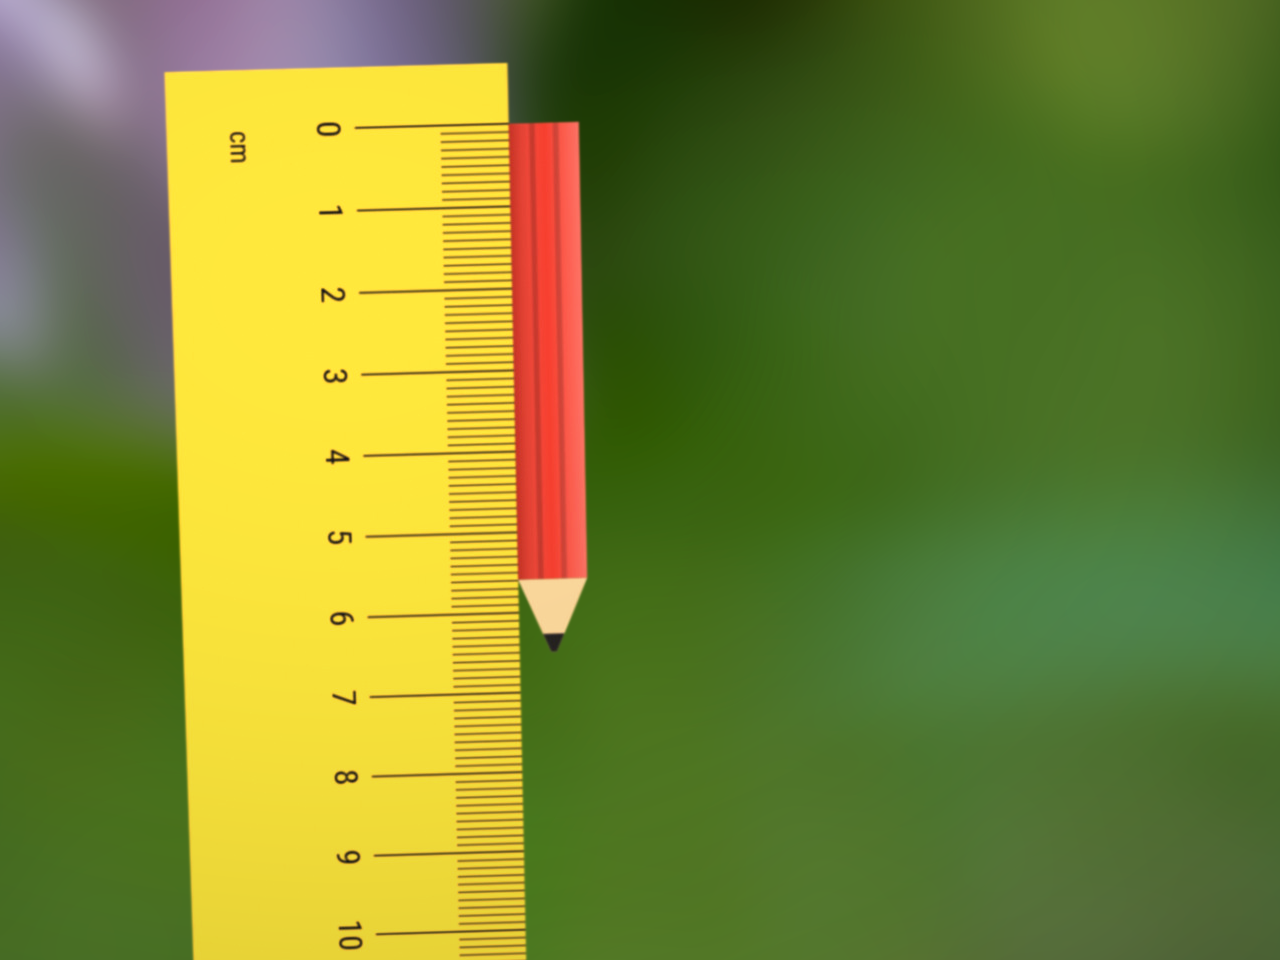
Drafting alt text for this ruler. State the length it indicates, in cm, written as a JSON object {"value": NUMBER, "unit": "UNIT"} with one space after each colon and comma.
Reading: {"value": 6.5, "unit": "cm"}
